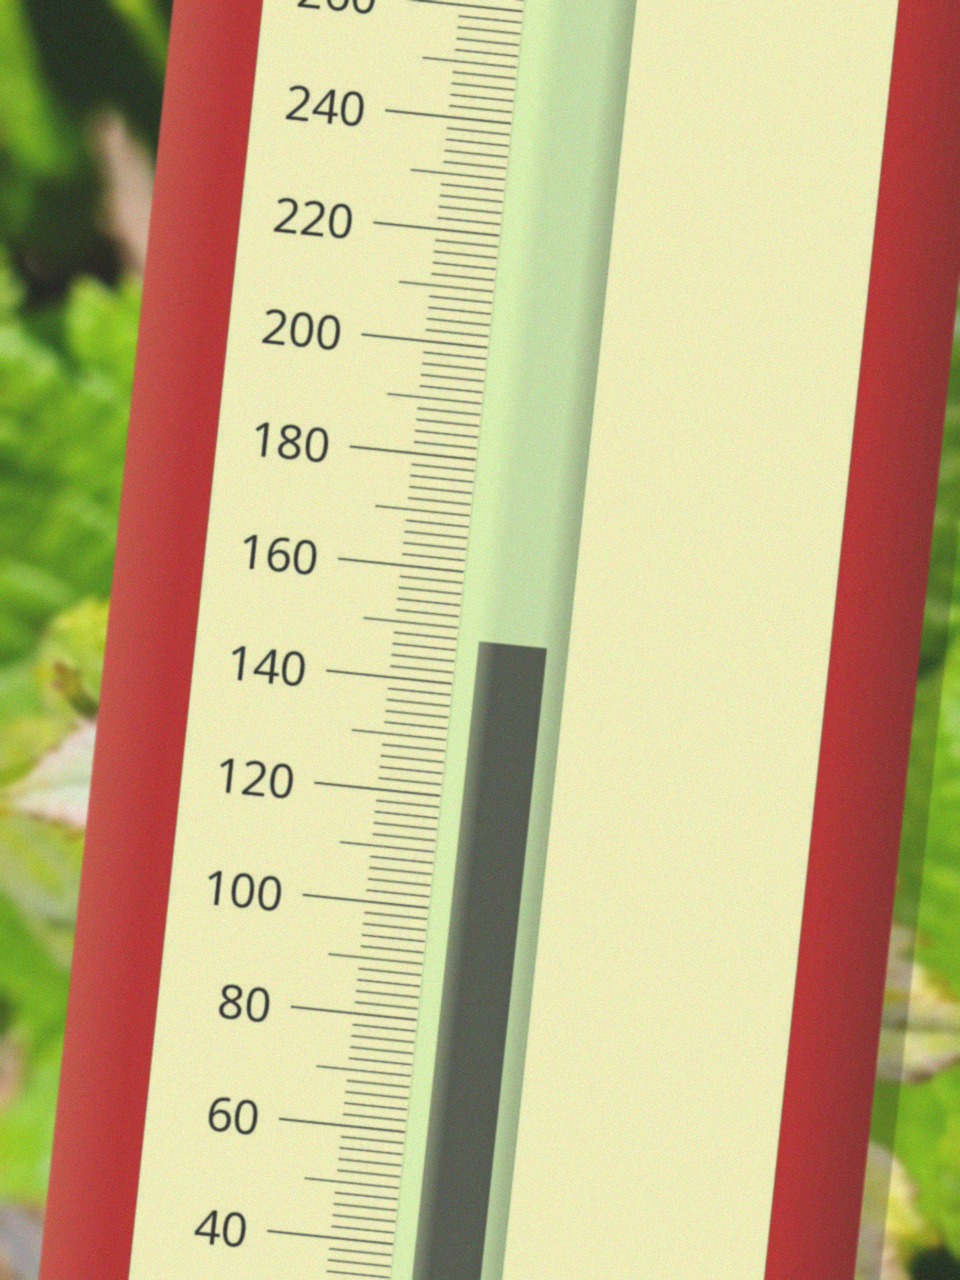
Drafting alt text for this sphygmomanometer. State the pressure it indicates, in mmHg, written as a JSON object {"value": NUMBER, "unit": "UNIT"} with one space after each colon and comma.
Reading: {"value": 148, "unit": "mmHg"}
